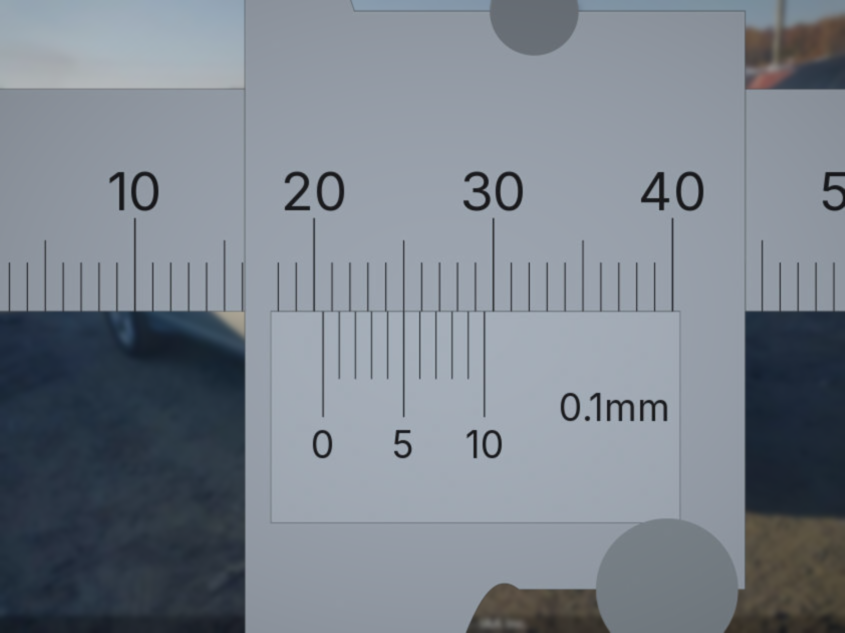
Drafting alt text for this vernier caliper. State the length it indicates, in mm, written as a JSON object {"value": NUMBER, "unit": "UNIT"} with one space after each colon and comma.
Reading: {"value": 20.5, "unit": "mm"}
